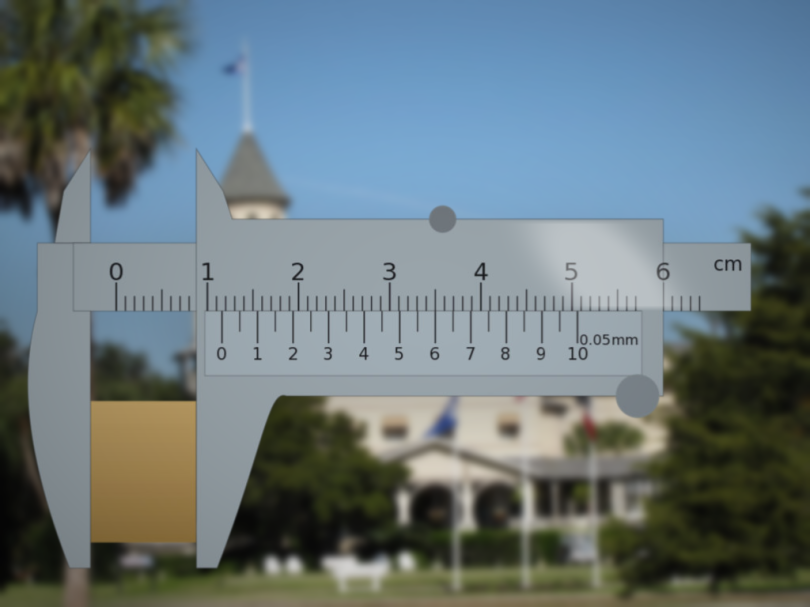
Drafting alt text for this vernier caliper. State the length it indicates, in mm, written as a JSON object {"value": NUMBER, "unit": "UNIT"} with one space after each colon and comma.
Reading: {"value": 11.6, "unit": "mm"}
